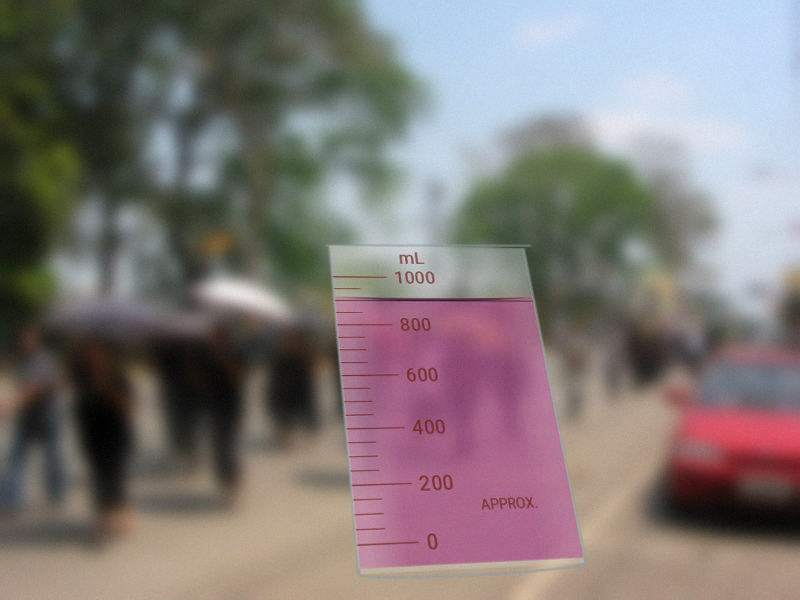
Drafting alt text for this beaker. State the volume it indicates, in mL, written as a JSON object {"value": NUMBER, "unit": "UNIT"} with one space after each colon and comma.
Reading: {"value": 900, "unit": "mL"}
